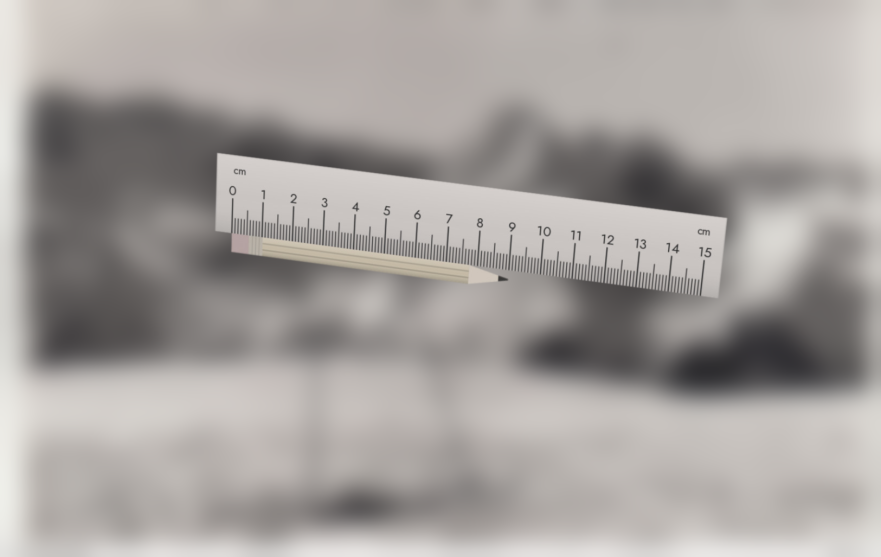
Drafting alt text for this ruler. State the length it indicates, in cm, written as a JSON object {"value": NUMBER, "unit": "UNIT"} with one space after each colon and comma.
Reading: {"value": 9, "unit": "cm"}
